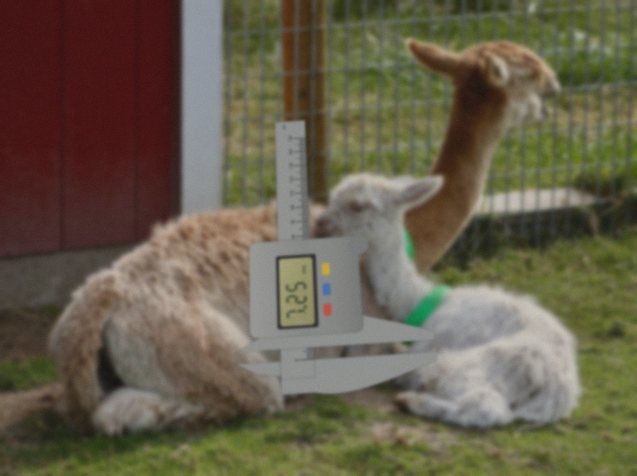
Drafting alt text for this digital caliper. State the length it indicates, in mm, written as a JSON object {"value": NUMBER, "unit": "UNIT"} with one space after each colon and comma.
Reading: {"value": 7.25, "unit": "mm"}
